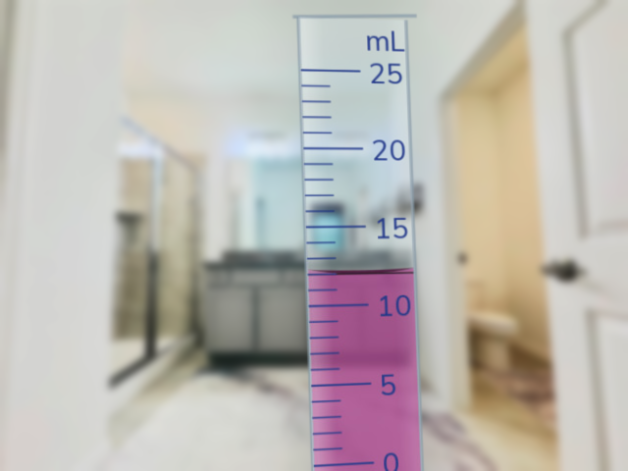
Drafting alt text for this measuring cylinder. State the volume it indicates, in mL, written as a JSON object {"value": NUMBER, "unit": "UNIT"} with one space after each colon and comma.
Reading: {"value": 12, "unit": "mL"}
